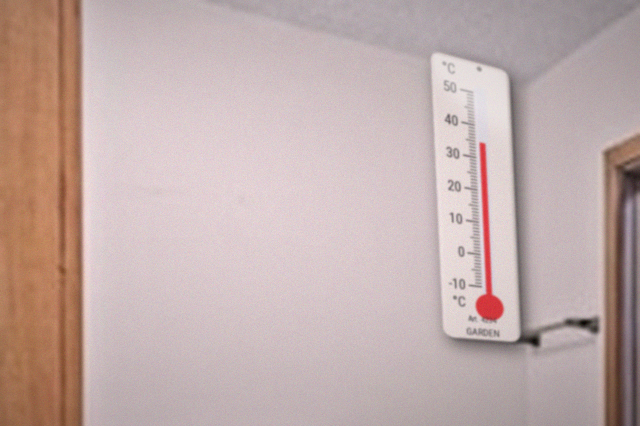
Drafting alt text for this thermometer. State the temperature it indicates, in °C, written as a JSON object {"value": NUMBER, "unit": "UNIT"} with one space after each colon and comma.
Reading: {"value": 35, "unit": "°C"}
